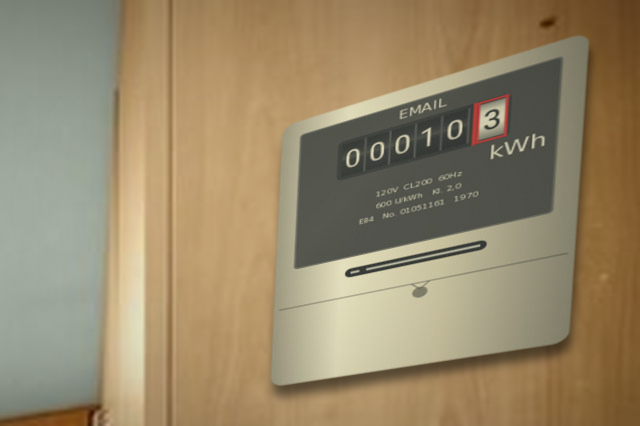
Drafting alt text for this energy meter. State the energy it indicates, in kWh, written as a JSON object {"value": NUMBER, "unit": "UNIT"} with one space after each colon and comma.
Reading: {"value": 10.3, "unit": "kWh"}
